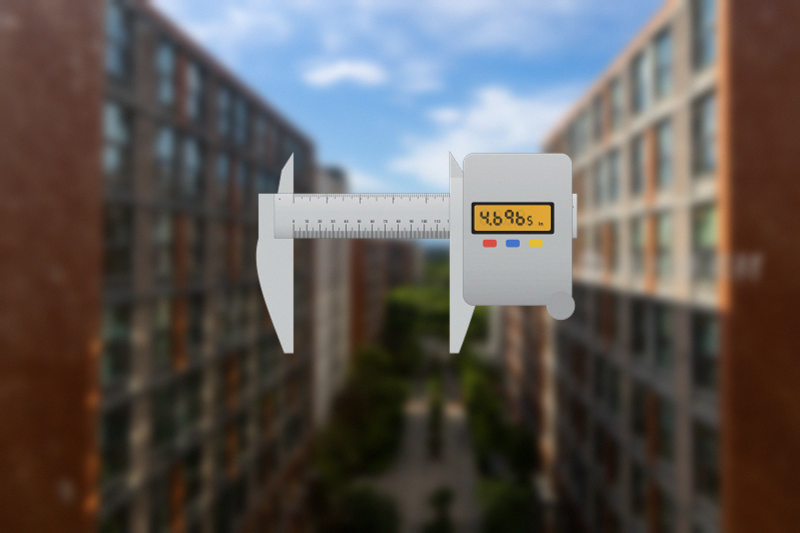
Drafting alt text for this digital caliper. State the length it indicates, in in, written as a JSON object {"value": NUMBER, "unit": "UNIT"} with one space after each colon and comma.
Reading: {"value": 4.6965, "unit": "in"}
